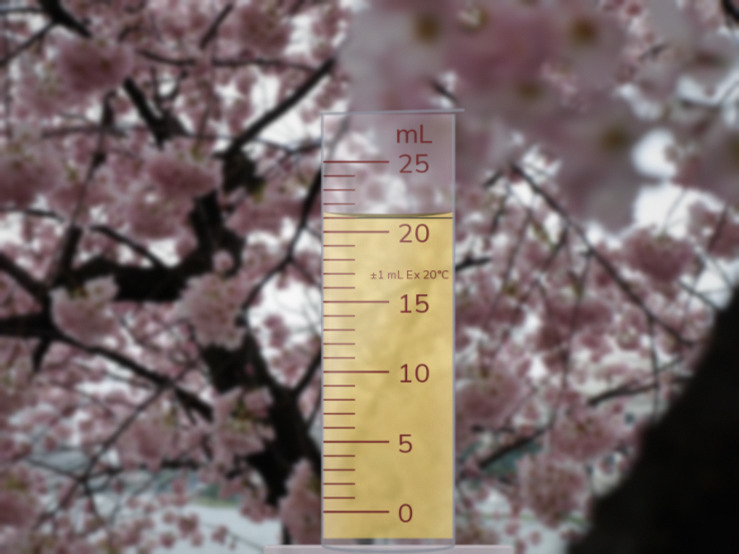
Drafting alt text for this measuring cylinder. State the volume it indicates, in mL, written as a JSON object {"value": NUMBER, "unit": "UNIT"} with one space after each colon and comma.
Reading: {"value": 21, "unit": "mL"}
